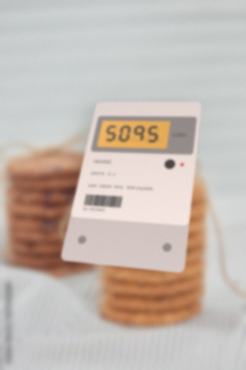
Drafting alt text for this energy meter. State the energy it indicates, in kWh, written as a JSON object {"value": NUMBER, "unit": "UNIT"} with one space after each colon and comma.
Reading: {"value": 5095, "unit": "kWh"}
